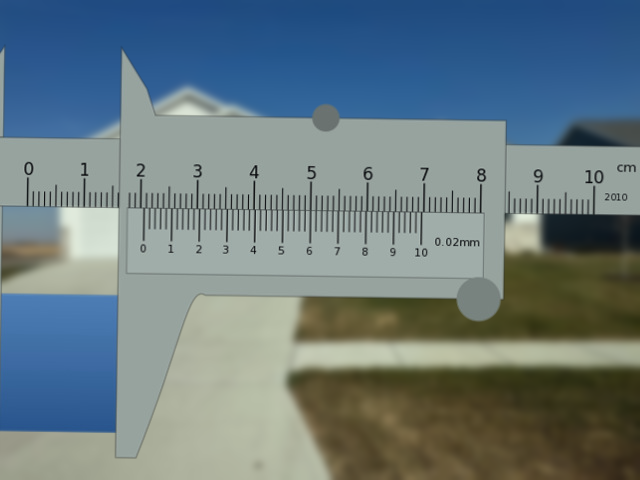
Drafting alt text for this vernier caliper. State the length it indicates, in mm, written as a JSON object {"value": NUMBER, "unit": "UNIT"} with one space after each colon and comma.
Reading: {"value": 20.6, "unit": "mm"}
